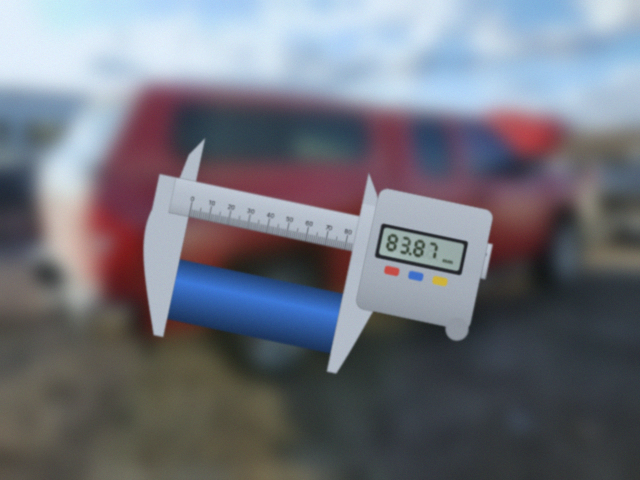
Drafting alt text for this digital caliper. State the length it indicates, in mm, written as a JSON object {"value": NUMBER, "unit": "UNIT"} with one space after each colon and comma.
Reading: {"value": 83.87, "unit": "mm"}
